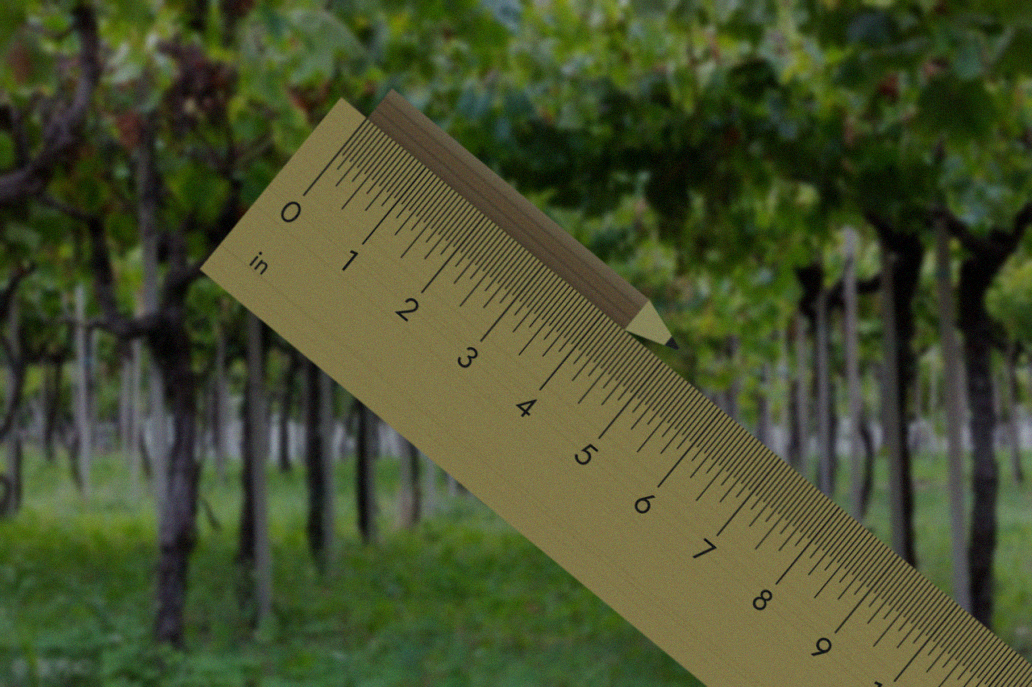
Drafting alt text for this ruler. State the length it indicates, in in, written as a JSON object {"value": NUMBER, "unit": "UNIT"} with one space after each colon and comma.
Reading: {"value": 5.0625, "unit": "in"}
